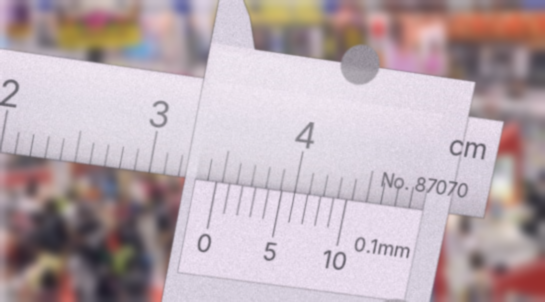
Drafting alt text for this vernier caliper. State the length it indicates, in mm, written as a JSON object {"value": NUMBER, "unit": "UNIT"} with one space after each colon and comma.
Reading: {"value": 34.6, "unit": "mm"}
